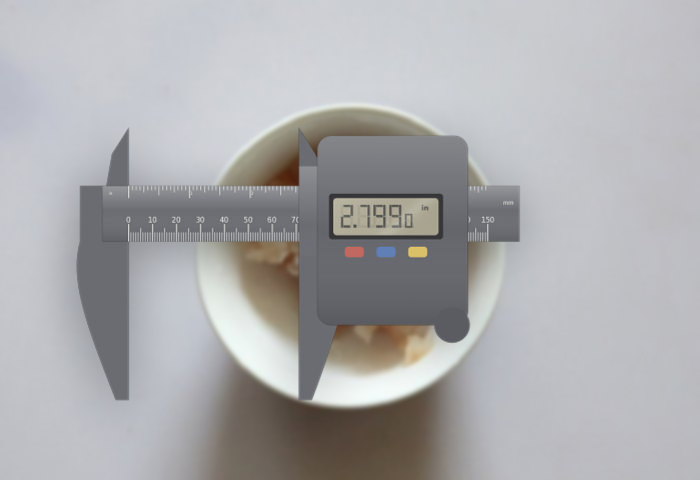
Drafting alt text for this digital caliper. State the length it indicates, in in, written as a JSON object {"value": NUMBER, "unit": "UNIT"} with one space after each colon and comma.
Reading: {"value": 2.7990, "unit": "in"}
